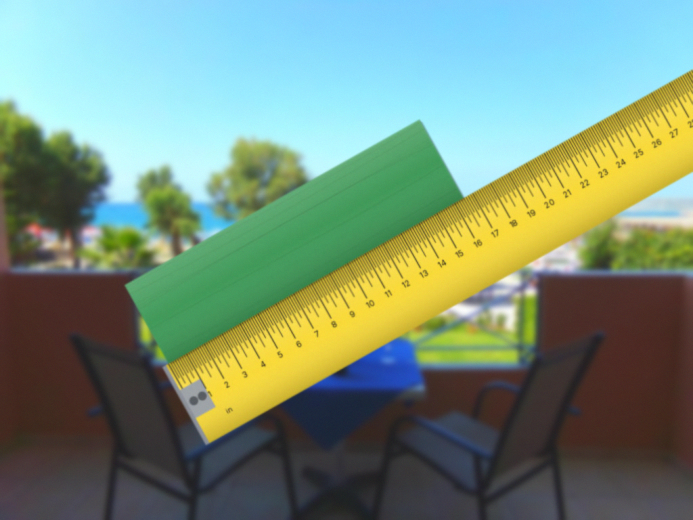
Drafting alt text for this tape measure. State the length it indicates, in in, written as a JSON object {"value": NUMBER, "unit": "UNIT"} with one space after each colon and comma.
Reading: {"value": 16.5, "unit": "in"}
